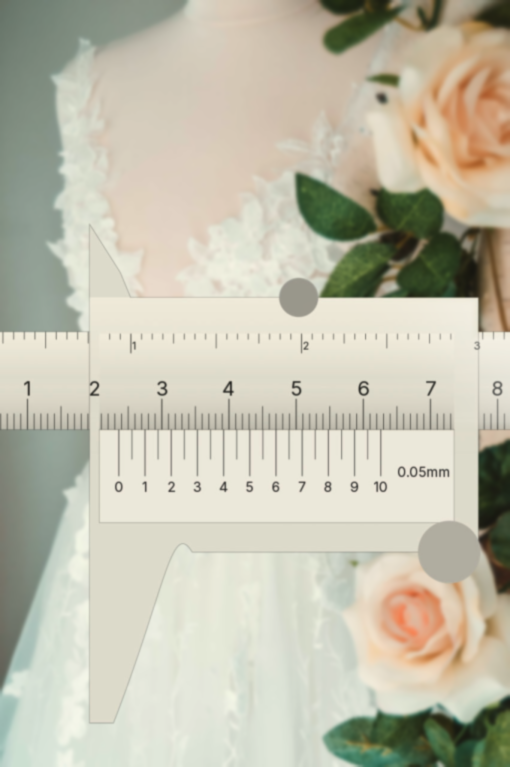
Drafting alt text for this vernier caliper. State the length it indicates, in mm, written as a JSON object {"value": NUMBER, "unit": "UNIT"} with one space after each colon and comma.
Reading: {"value": 23.6, "unit": "mm"}
